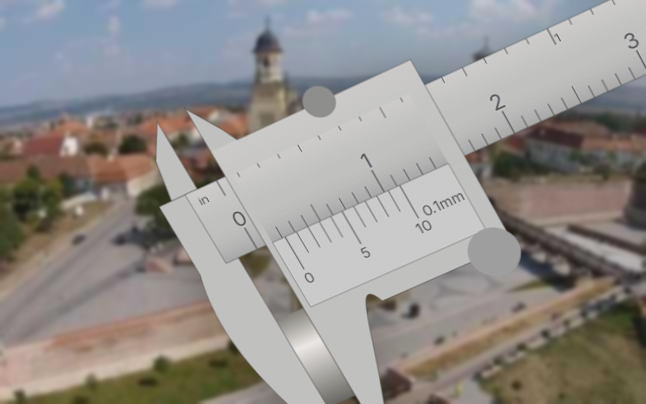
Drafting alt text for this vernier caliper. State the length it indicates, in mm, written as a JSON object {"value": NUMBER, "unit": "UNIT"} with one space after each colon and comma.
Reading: {"value": 2.2, "unit": "mm"}
